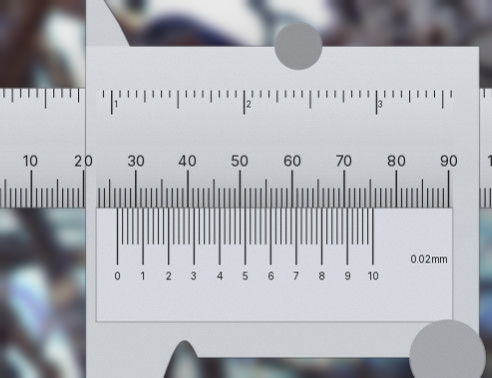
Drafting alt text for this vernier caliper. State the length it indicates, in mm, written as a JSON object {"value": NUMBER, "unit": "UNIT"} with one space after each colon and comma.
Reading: {"value": 26.5, "unit": "mm"}
